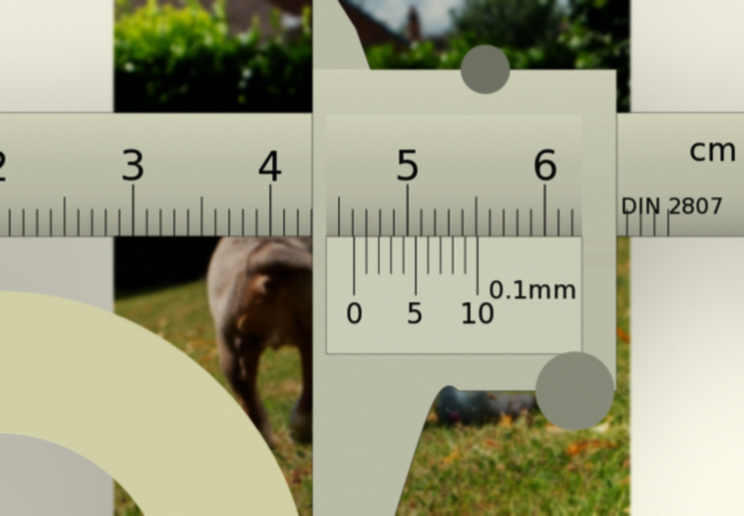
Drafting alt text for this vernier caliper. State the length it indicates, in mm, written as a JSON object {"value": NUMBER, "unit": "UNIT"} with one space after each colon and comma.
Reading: {"value": 46.1, "unit": "mm"}
